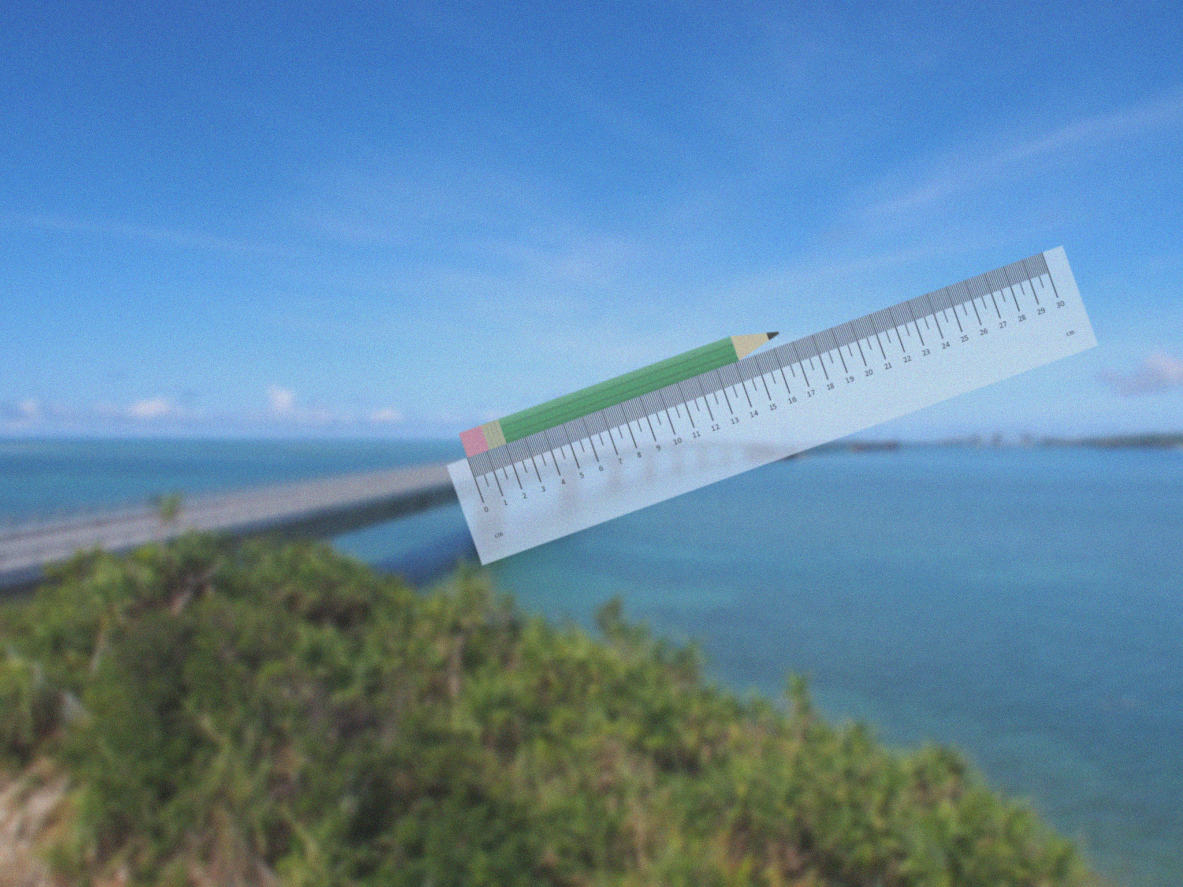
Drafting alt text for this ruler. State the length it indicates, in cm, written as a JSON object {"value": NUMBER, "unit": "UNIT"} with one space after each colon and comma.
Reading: {"value": 16.5, "unit": "cm"}
